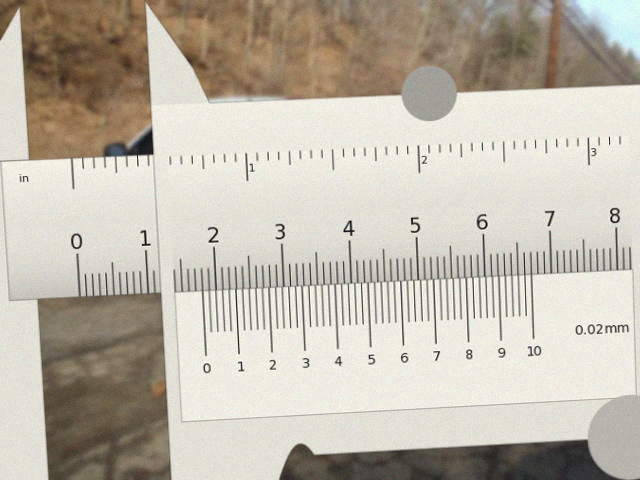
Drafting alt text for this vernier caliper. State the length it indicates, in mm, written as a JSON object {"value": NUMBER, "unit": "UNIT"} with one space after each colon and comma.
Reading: {"value": 18.0, "unit": "mm"}
